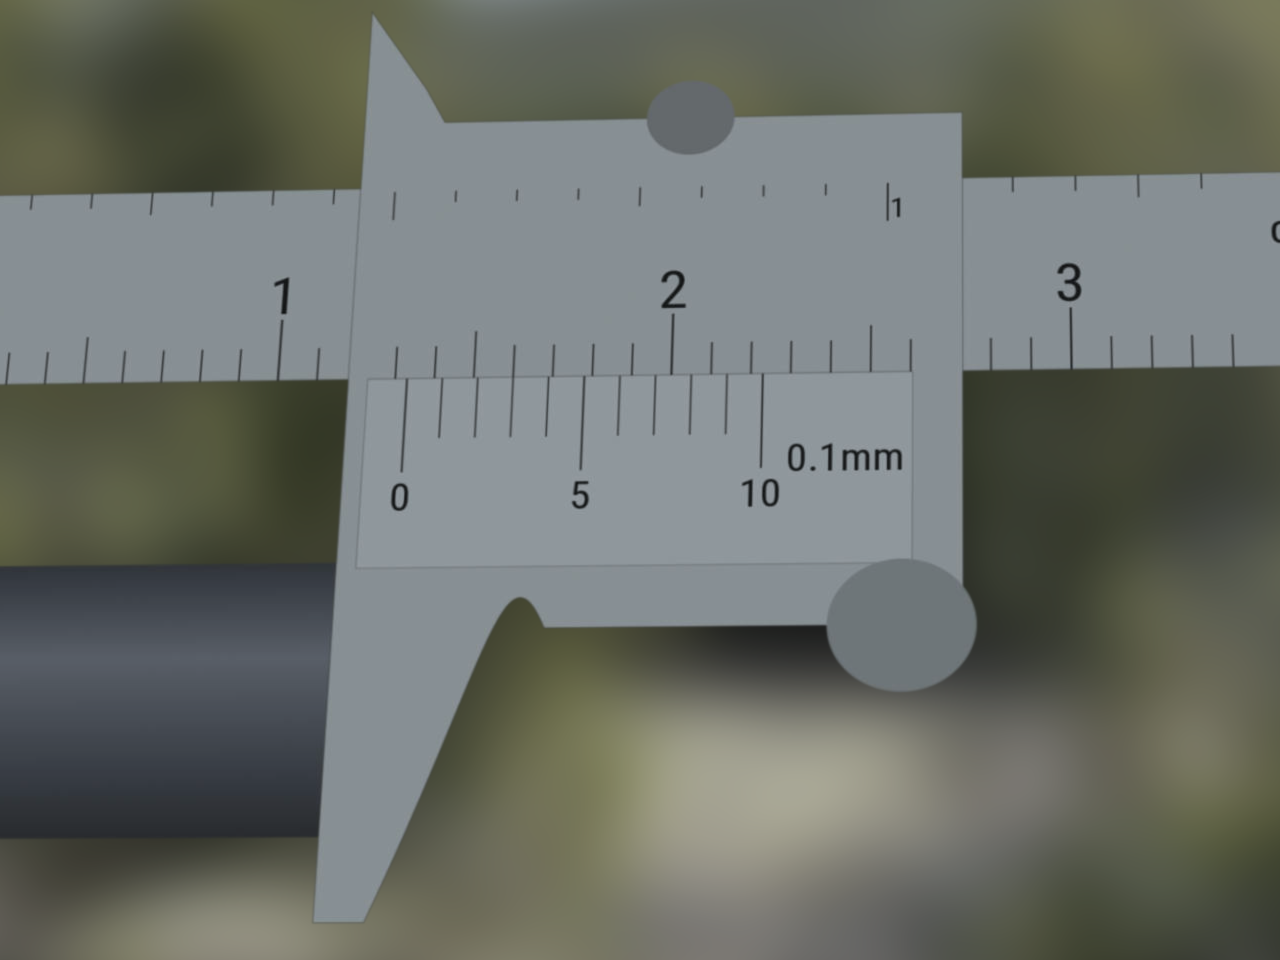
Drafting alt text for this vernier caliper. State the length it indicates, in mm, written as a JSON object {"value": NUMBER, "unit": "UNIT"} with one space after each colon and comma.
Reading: {"value": 13.3, "unit": "mm"}
